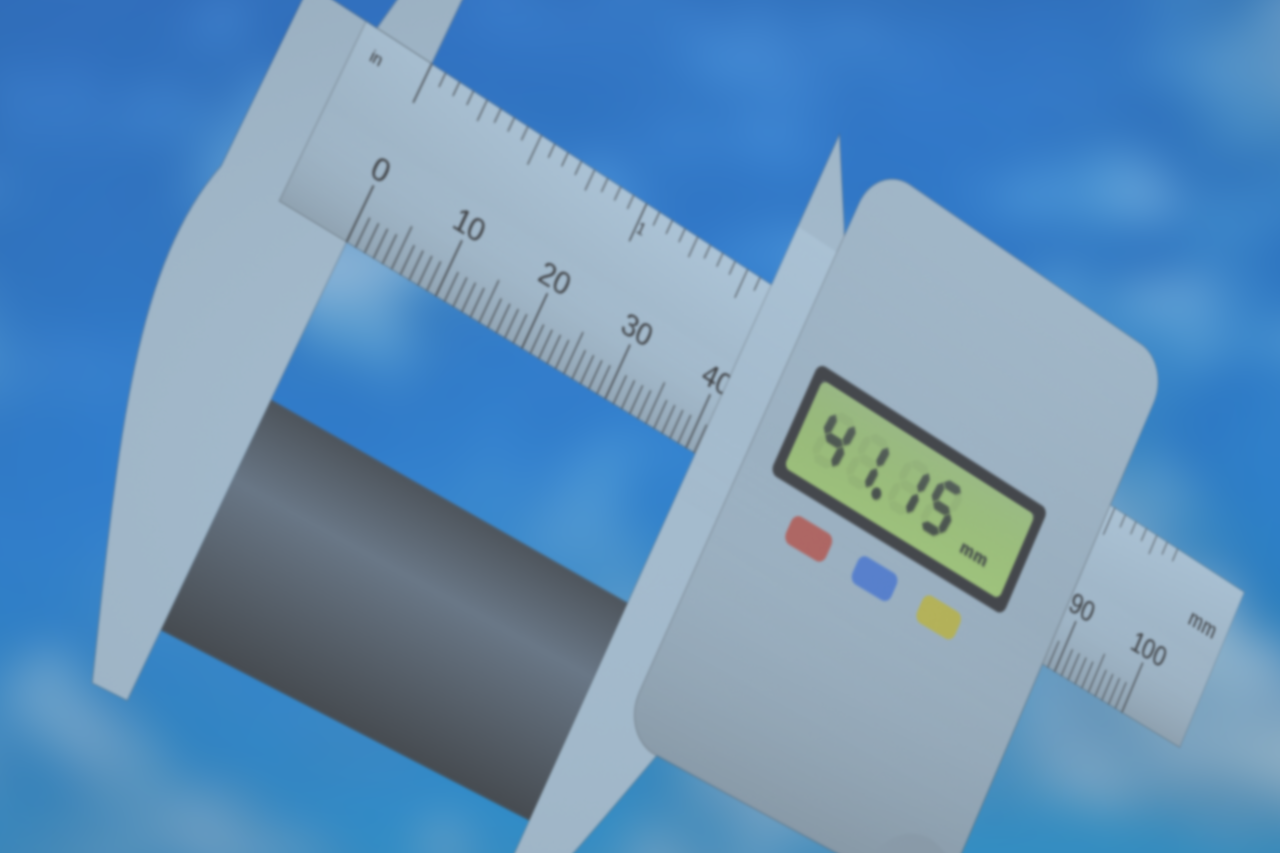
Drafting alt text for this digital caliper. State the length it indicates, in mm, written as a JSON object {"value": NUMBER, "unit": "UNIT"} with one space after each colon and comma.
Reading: {"value": 41.15, "unit": "mm"}
